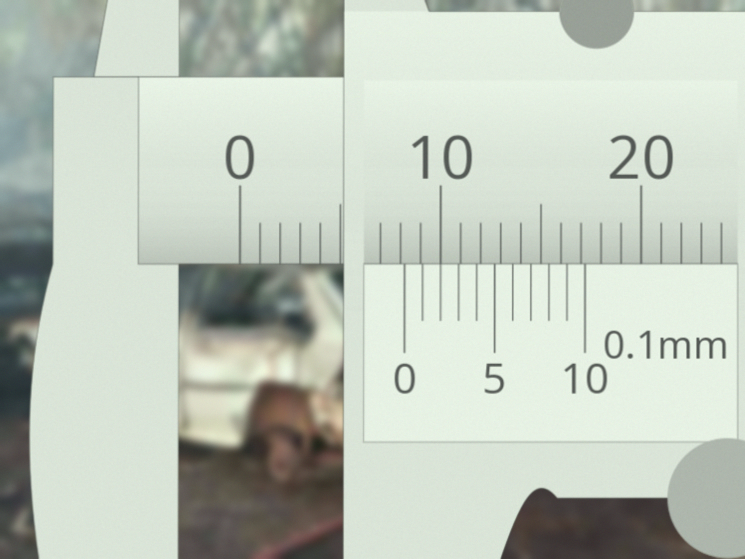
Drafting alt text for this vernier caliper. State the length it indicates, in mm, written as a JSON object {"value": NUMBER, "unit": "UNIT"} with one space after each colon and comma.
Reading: {"value": 8.2, "unit": "mm"}
